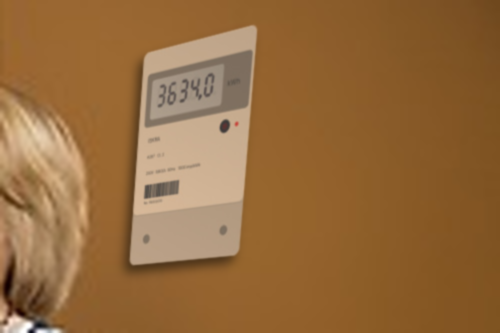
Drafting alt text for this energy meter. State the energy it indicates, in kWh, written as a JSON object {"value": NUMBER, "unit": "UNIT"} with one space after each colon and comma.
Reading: {"value": 3634.0, "unit": "kWh"}
